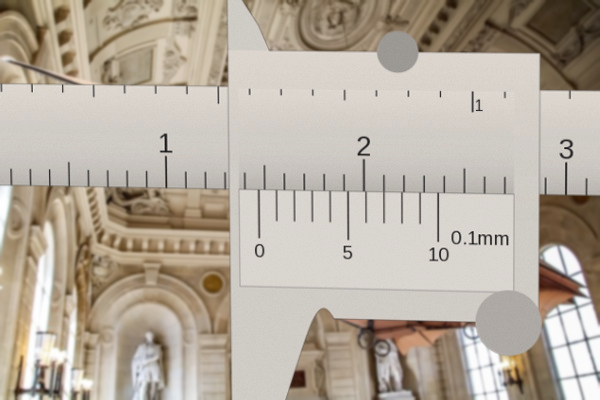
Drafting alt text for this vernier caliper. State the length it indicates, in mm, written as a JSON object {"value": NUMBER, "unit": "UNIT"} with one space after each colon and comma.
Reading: {"value": 14.7, "unit": "mm"}
